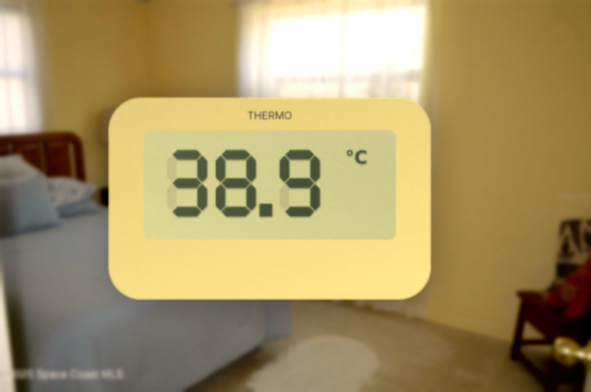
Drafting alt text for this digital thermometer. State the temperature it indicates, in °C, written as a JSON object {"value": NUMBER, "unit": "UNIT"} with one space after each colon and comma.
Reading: {"value": 38.9, "unit": "°C"}
